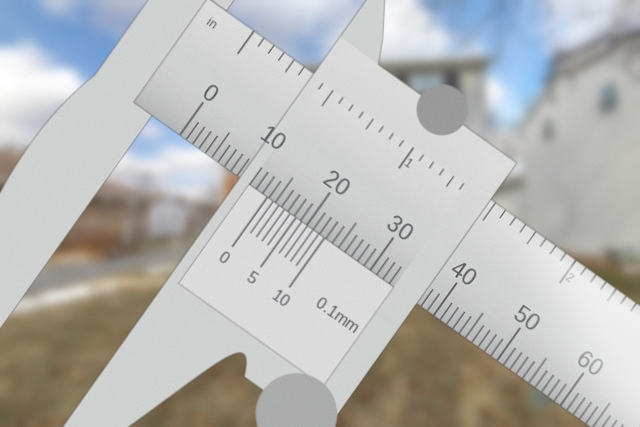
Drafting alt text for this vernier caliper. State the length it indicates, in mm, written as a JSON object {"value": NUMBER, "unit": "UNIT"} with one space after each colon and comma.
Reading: {"value": 13.8, "unit": "mm"}
